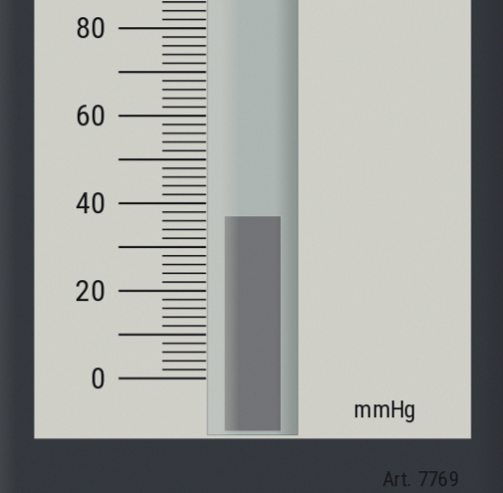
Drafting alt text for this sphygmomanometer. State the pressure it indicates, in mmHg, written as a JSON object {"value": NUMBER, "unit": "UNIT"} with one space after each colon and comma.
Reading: {"value": 37, "unit": "mmHg"}
